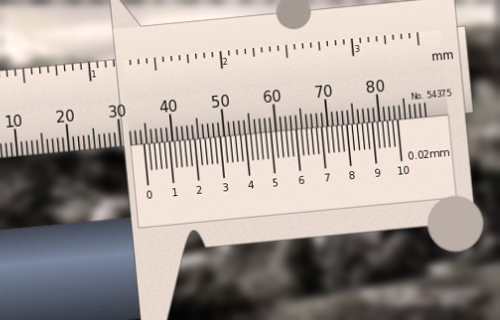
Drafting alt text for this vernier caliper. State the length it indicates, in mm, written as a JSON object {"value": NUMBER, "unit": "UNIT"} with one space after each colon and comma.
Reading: {"value": 34.5, "unit": "mm"}
